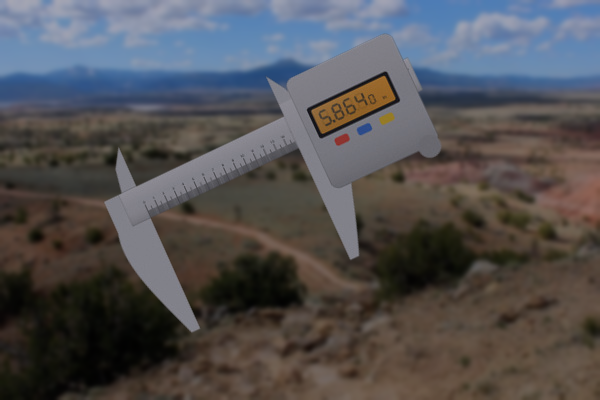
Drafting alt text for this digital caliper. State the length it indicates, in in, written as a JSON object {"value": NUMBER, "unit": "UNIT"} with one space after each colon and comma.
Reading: {"value": 5.8640, "unit": "in"}
